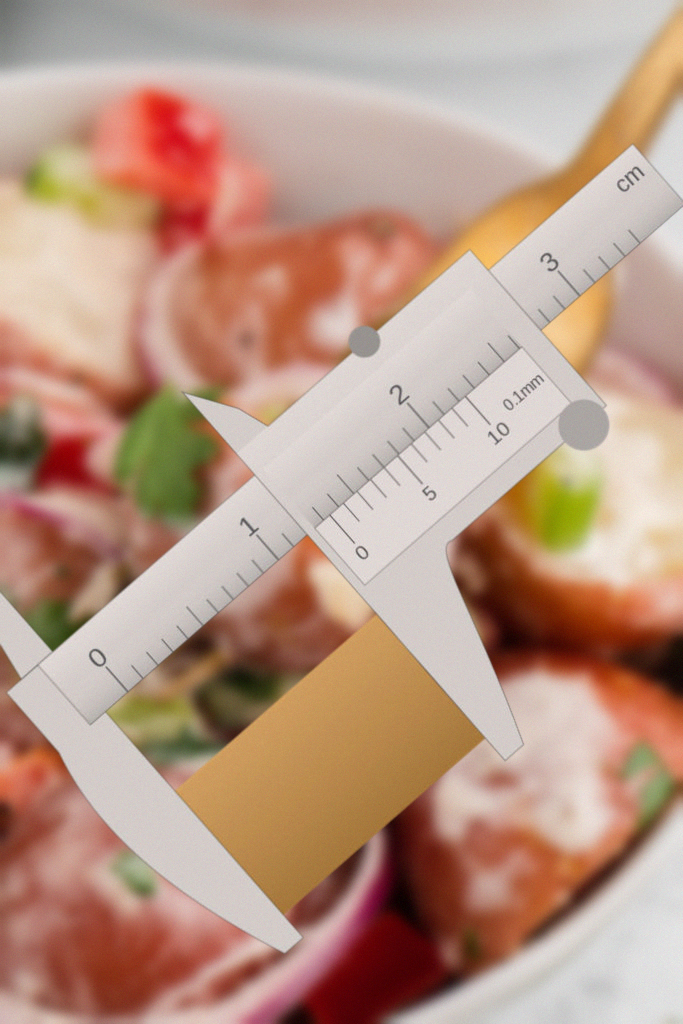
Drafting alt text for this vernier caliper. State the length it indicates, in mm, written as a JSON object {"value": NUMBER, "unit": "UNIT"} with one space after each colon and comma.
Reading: {"value": 13.4, "unit": "mm"}
